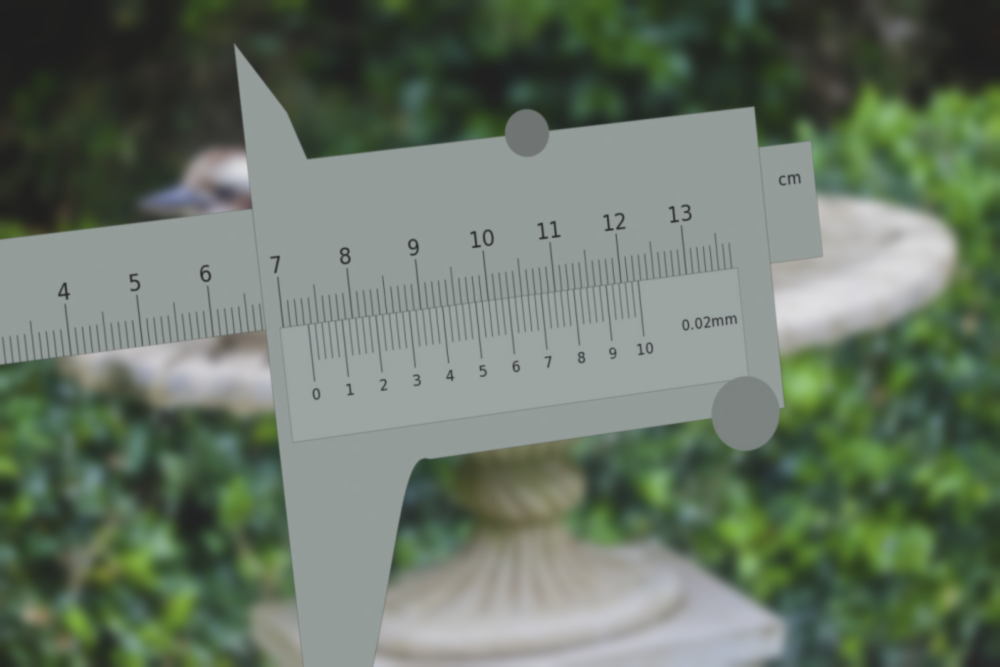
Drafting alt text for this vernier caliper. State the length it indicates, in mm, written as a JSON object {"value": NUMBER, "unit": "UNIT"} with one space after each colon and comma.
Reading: {"value": 73.6, "unit": "mm"}
